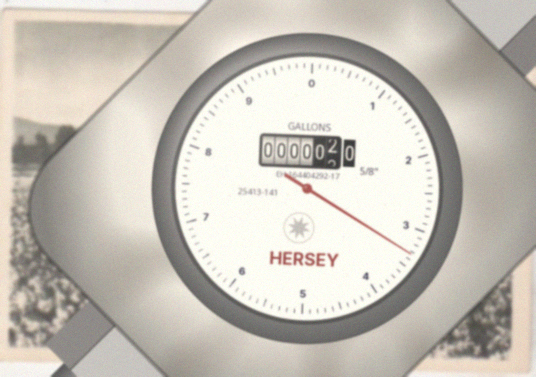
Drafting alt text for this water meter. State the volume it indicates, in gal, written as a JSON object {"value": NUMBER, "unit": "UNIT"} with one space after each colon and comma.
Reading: {"value": 23.3, "unit": "gal"}
